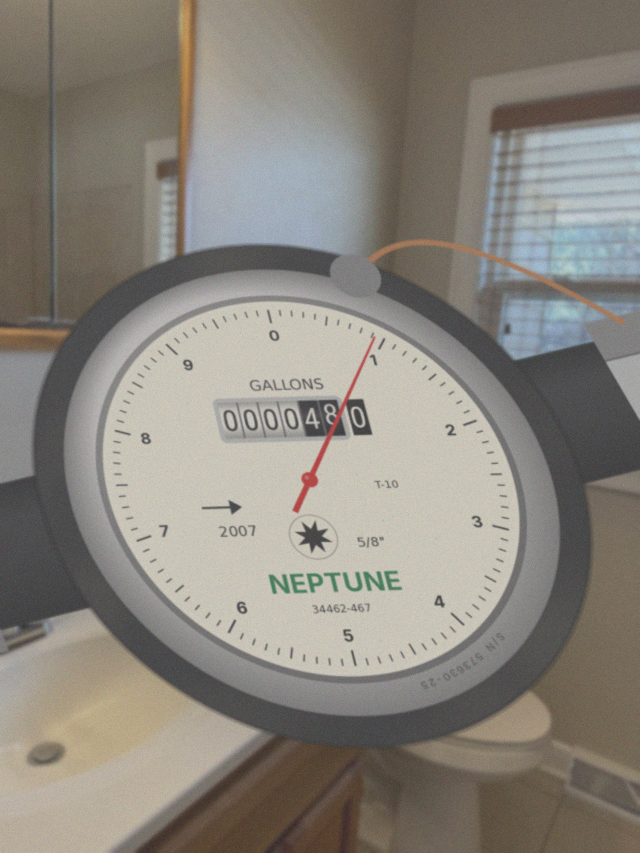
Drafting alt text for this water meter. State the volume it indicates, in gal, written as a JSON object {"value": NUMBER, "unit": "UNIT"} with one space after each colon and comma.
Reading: {"value": 480.9, "unit": "gal"}
